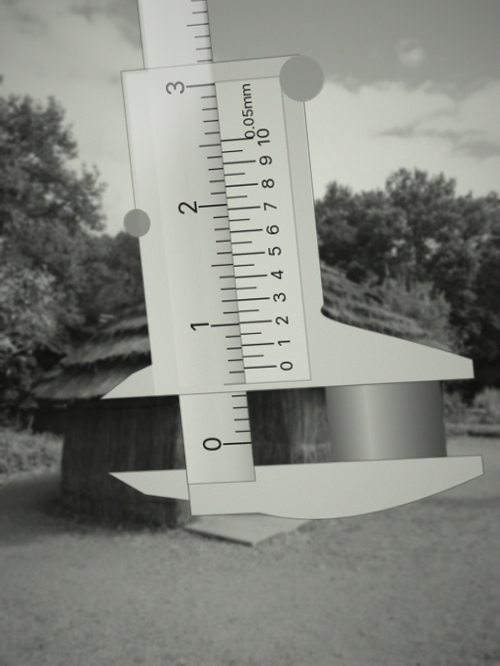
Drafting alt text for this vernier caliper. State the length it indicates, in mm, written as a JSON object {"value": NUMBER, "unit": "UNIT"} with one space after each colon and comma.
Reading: {"value": 6.3, "unit": "mm"}
